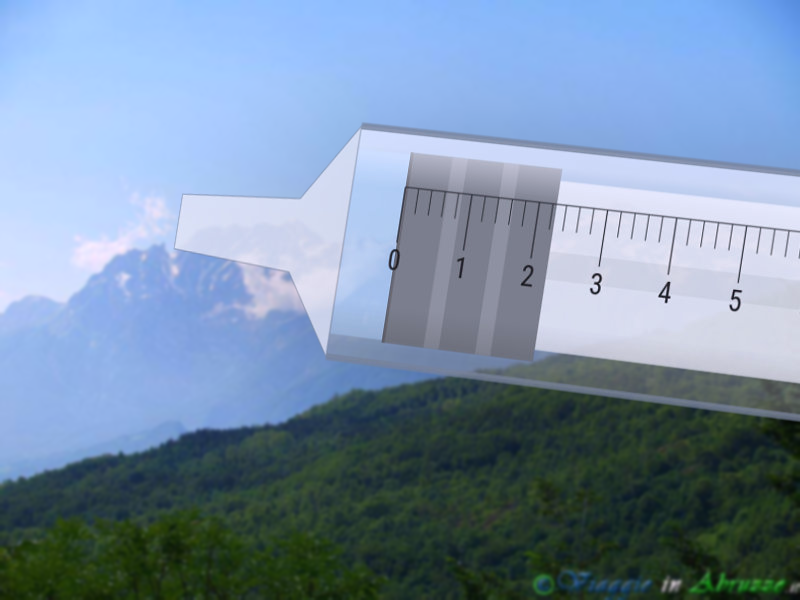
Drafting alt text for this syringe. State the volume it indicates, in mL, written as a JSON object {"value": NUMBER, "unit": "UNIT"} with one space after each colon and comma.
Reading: {"value": 0, "unit": "mL"}
